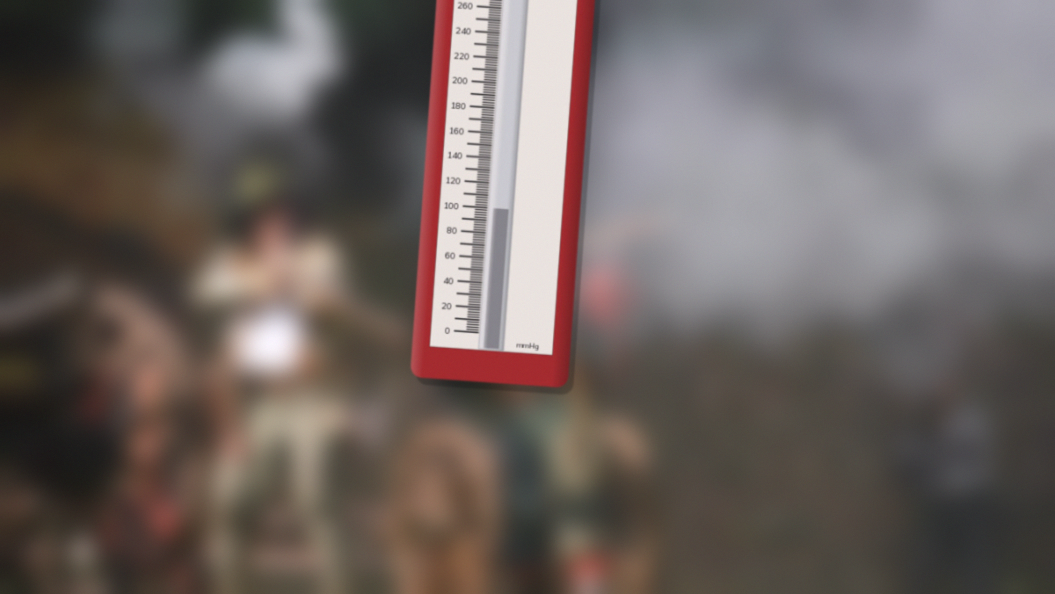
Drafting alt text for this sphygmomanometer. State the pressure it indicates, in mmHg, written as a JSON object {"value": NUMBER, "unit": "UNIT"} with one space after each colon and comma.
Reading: {"value": 100, "unit": "mmHg"}
